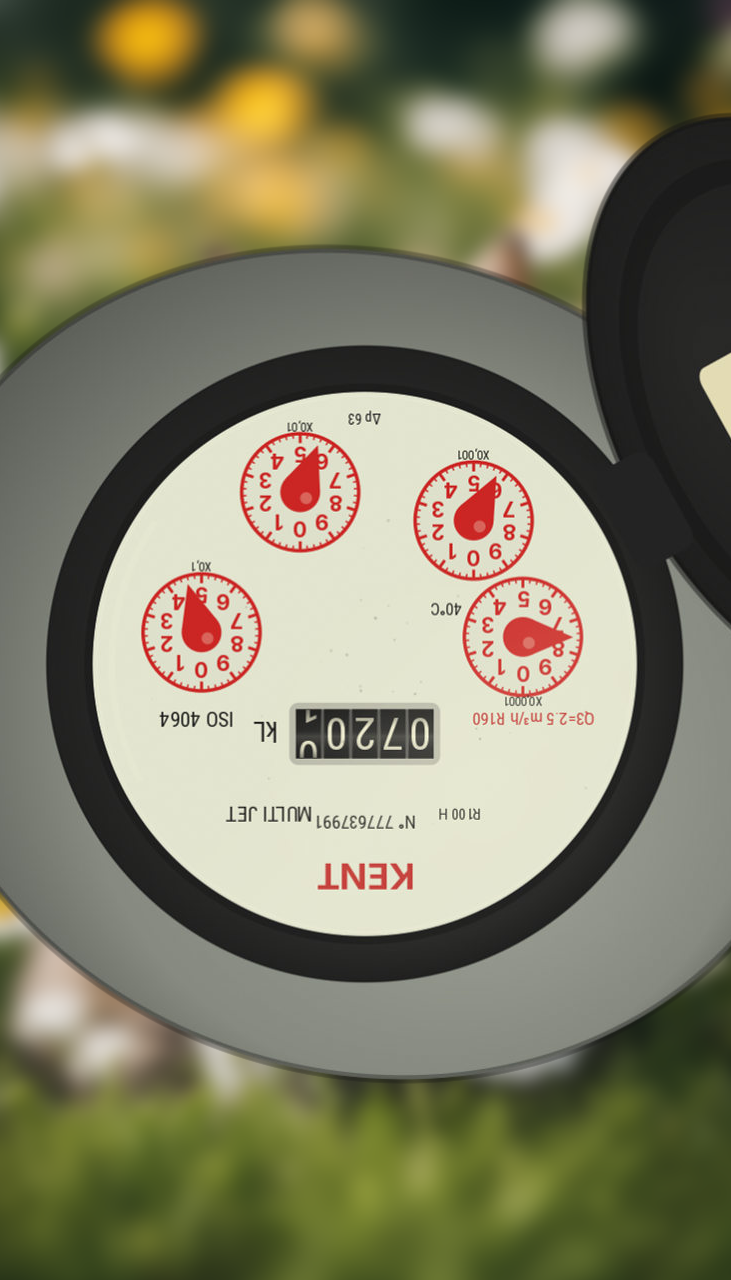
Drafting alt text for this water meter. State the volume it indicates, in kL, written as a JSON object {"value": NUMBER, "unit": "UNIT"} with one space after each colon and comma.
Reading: {"value": 7200.4557, "unit": "kL"}
